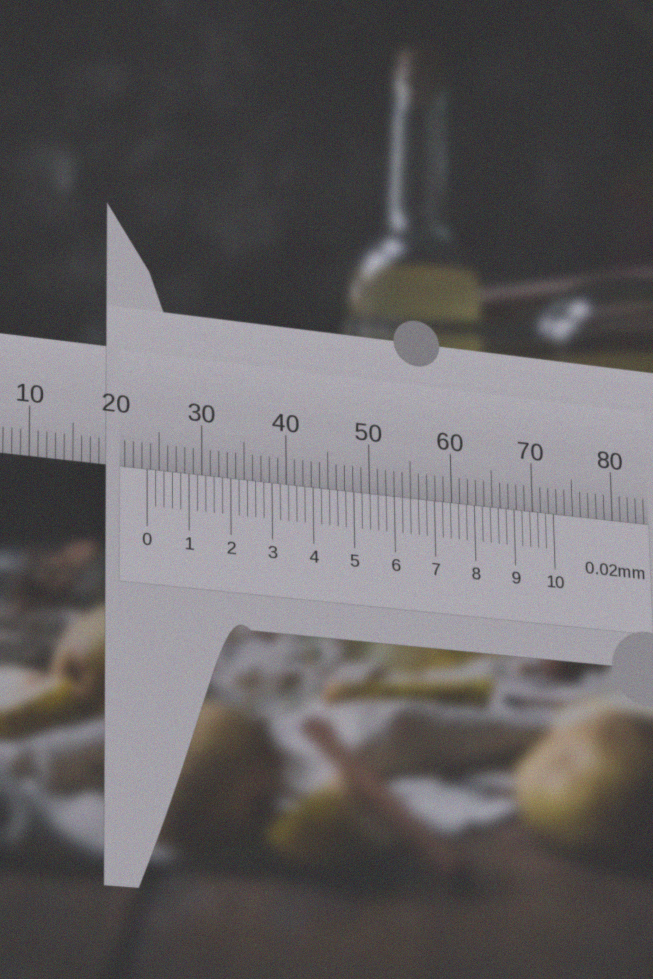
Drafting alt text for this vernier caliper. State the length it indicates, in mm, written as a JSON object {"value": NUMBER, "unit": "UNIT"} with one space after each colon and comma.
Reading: {"value": 23.6, "unit": "mm"}
